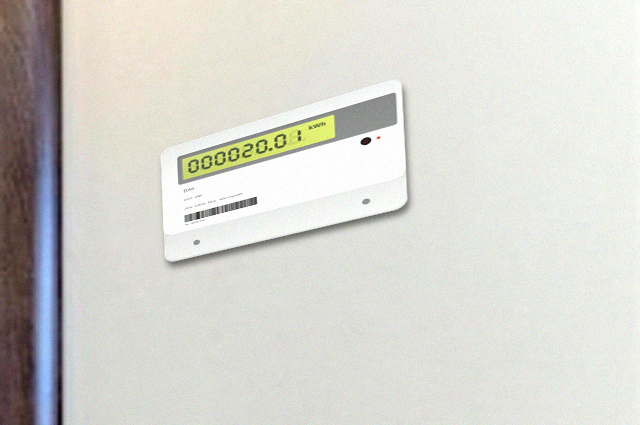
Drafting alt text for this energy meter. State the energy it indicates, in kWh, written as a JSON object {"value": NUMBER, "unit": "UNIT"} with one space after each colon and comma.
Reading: {"value": 20.01, "unit": "kWh"}
